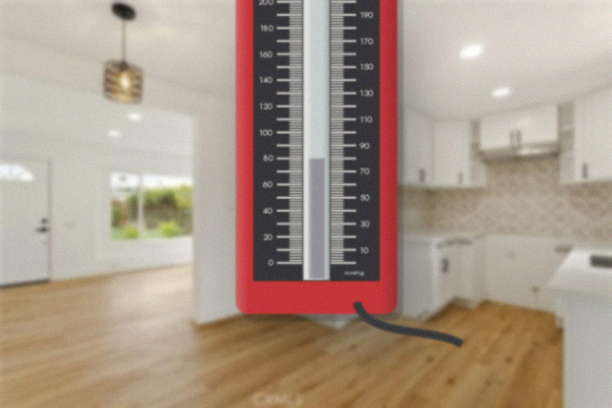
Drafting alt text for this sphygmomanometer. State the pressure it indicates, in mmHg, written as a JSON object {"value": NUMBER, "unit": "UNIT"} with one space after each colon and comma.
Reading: {"value": 80, "unit": "mmHg"}
